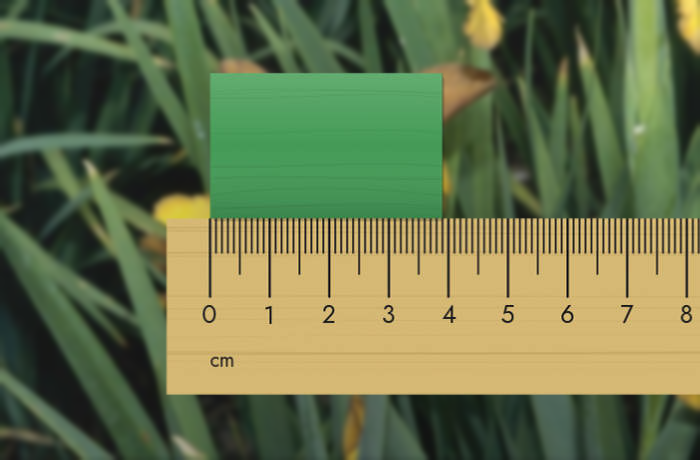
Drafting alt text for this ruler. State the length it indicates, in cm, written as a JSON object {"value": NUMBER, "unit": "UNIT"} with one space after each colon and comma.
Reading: {"value": 3.9, "unit": "cm"}
